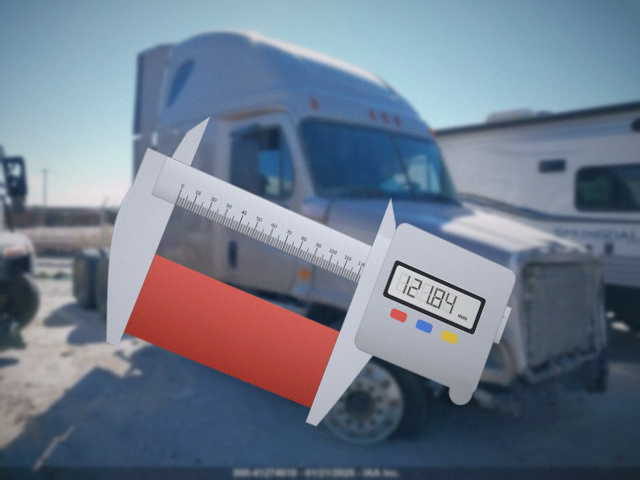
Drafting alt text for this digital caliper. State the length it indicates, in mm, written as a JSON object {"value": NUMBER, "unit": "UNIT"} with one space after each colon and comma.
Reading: {"value": 121.84, "unit": "mm"}
